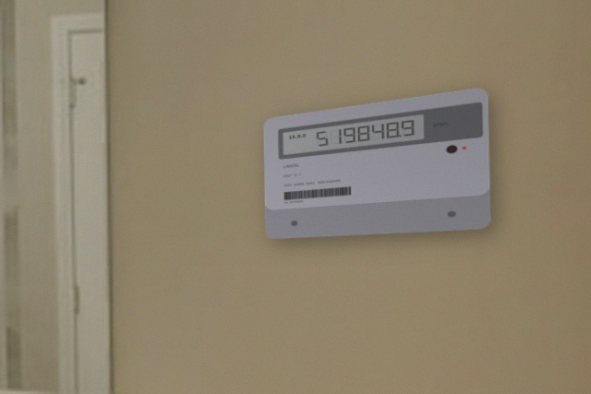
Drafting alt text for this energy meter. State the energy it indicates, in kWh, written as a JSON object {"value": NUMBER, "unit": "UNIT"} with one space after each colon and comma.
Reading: {"value": 519848.9, "unit": "kWh"}
